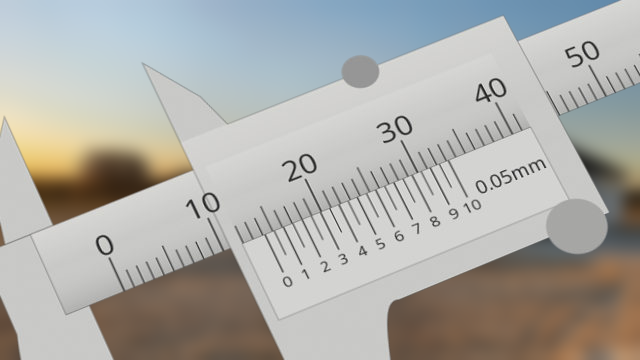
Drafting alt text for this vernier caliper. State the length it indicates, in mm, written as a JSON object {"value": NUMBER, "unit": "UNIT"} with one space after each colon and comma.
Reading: {"value": 14.2, "unit": "mm"}
